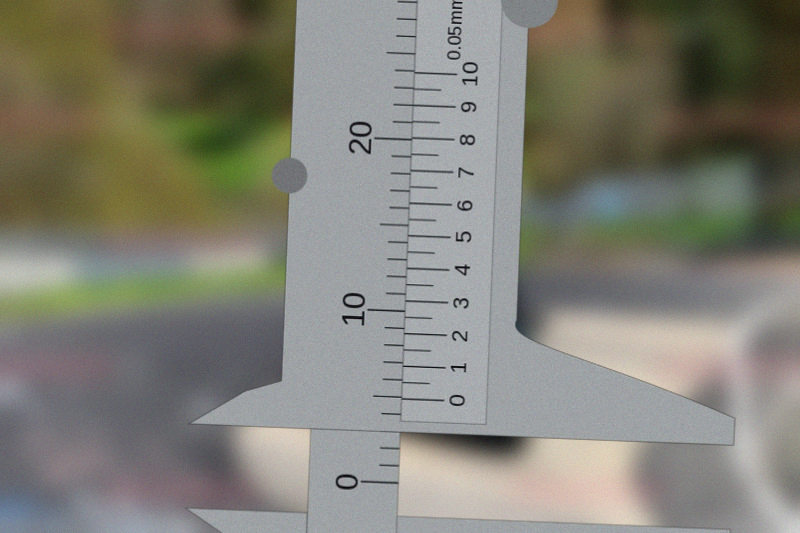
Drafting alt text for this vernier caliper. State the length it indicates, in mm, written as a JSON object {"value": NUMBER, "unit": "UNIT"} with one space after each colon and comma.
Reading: {"value": 4.9, "unit": "mm"}
